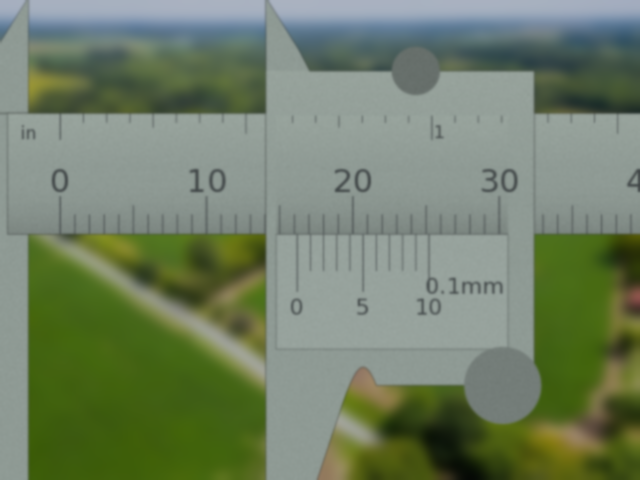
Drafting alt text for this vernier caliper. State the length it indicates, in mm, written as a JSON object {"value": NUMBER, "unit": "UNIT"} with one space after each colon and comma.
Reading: {"value": 16.2, "unit": "mm"}
